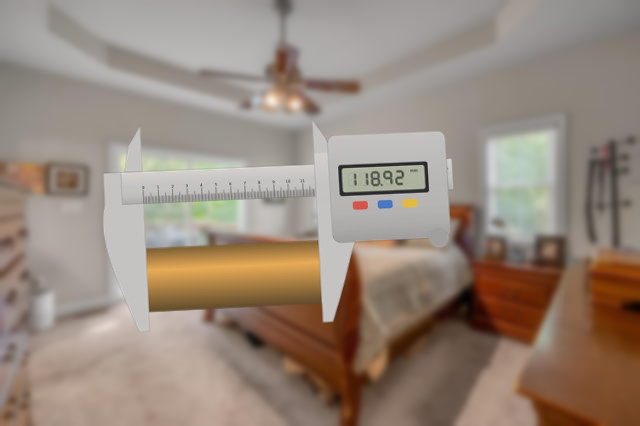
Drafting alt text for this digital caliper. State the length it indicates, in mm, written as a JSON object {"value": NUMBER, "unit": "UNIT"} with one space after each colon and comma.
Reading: {"value": 118.92, "unit": "mm"}
